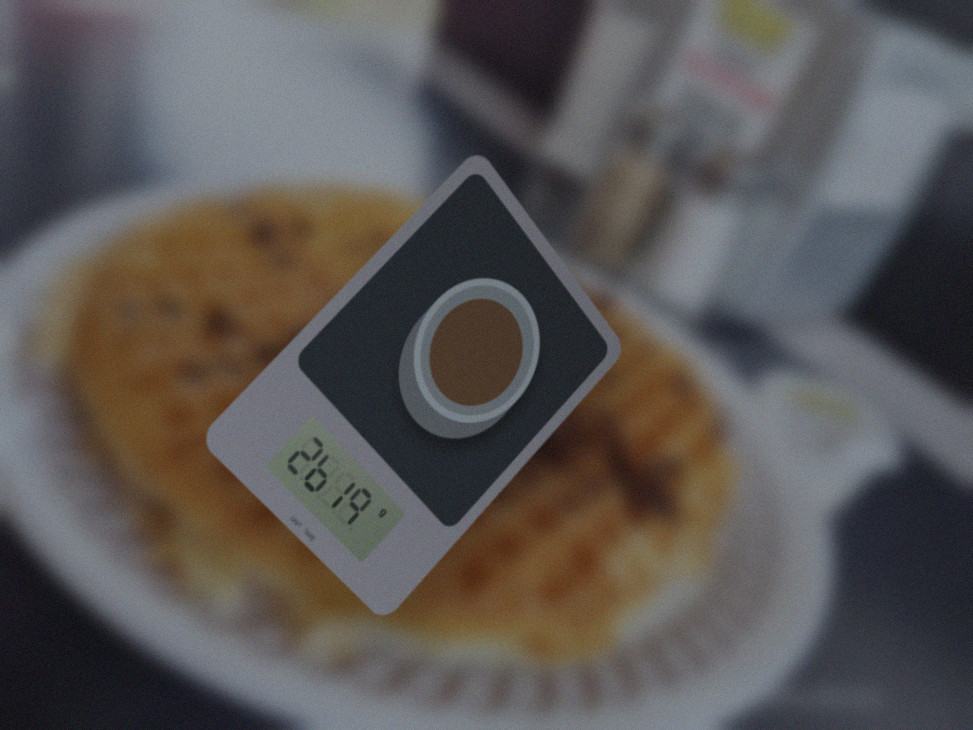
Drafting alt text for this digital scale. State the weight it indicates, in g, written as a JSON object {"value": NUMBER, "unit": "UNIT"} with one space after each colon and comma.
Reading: {"value": 2619, "unit": "g"}
